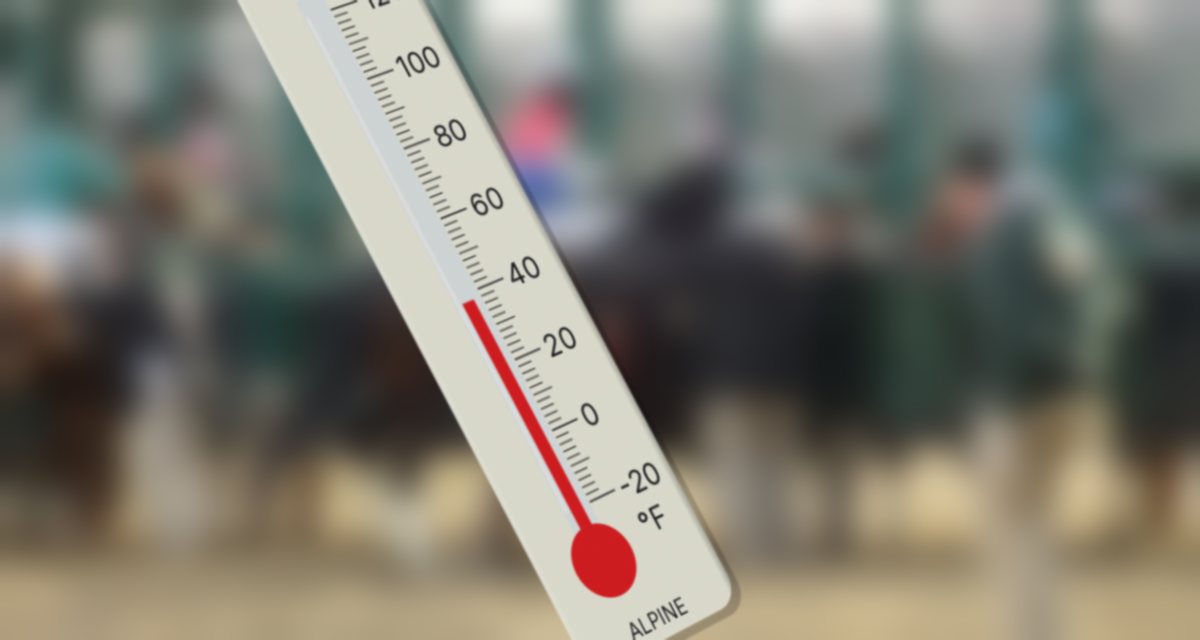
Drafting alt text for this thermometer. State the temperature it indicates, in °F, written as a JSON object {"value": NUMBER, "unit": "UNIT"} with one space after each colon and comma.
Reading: {"value": 38, "unit": "°F"}
